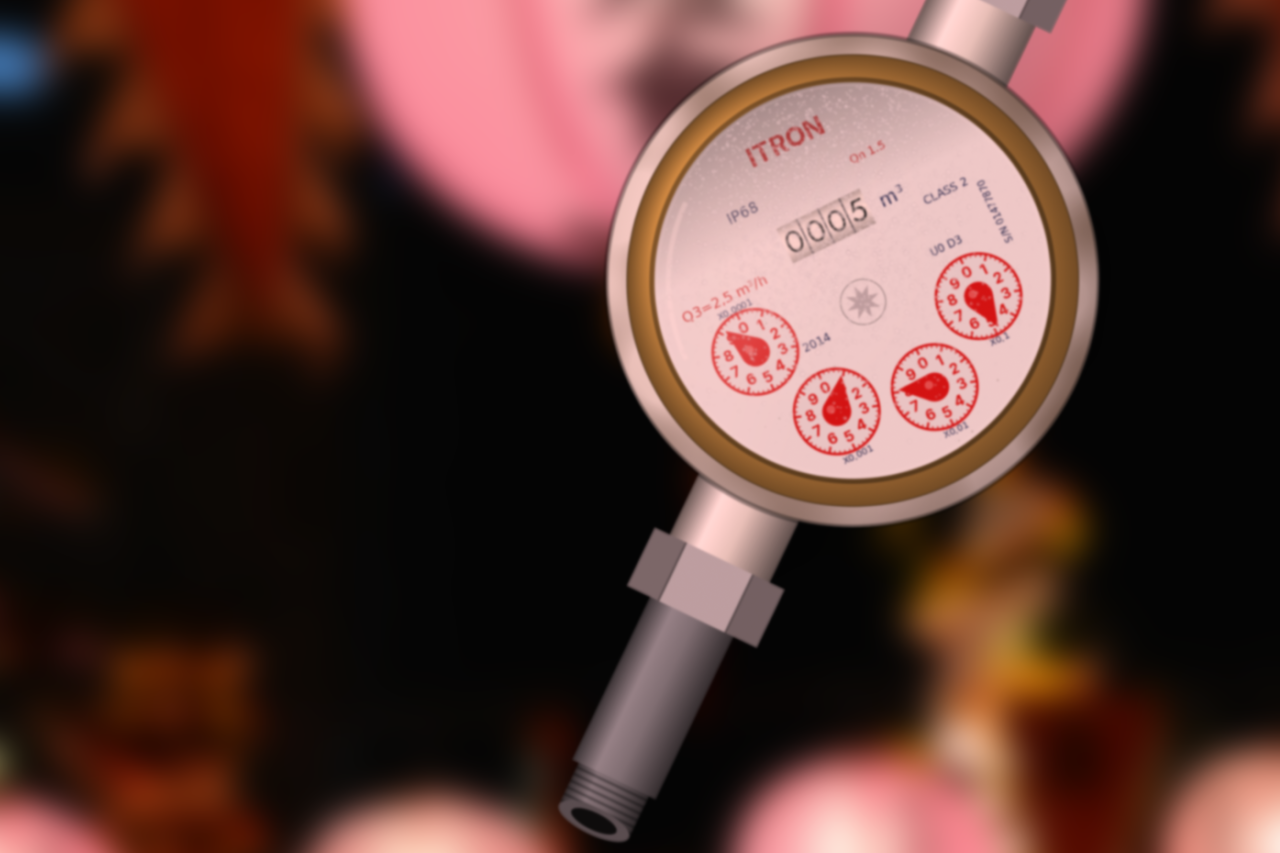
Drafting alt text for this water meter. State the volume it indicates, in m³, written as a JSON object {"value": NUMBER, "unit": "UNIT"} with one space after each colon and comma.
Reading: {"value": 5.4809, "unit": "m³"}
